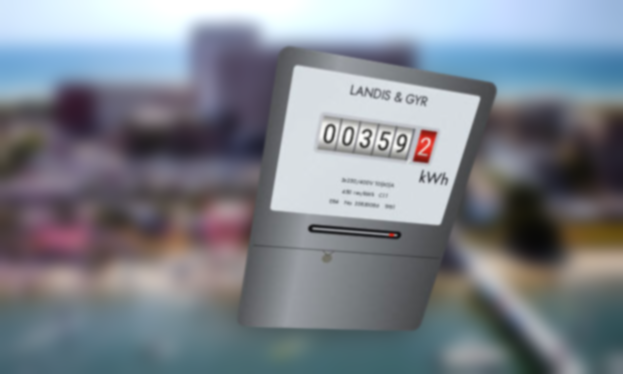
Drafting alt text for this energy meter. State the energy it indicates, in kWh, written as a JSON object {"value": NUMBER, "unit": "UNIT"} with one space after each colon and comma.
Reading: {"value": 359.2, "unit": "kWh"}
